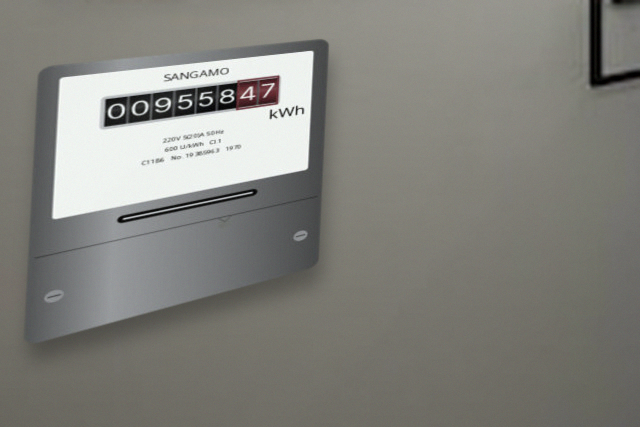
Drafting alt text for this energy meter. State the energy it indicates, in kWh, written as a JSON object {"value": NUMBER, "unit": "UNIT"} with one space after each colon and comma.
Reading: {"value": 9558.47, "unit": "kWh"}
